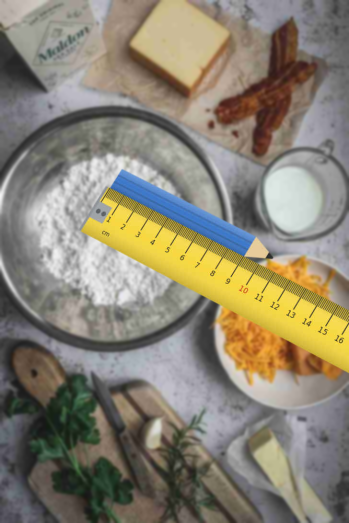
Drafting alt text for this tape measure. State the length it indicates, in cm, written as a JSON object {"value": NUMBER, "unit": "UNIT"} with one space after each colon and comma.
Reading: {"value": 10.5, "unit": "cm"}
